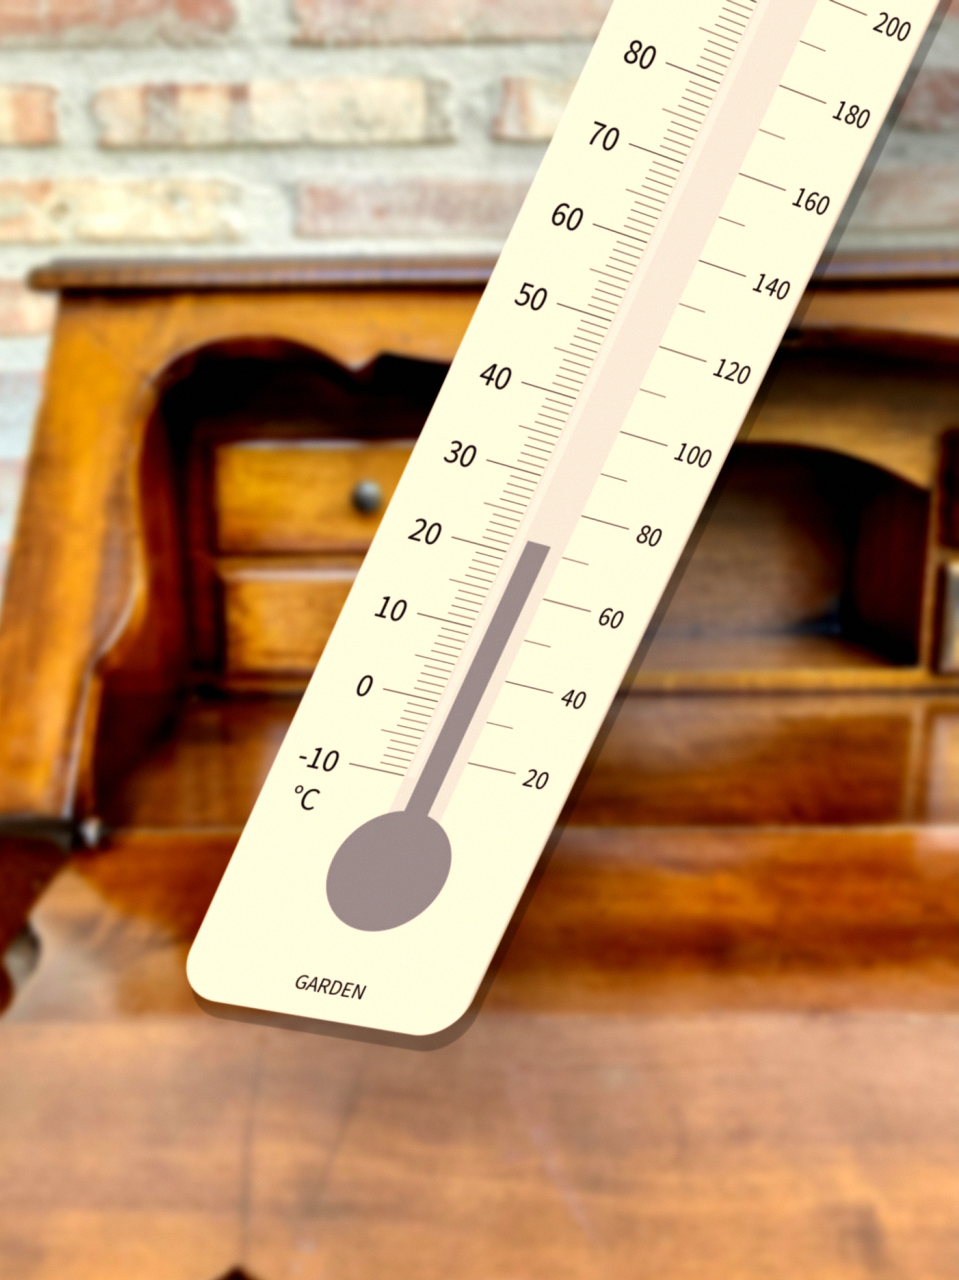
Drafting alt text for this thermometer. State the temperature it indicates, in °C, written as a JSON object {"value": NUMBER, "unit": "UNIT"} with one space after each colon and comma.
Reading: {"value": 22, "unit": "°C"}
